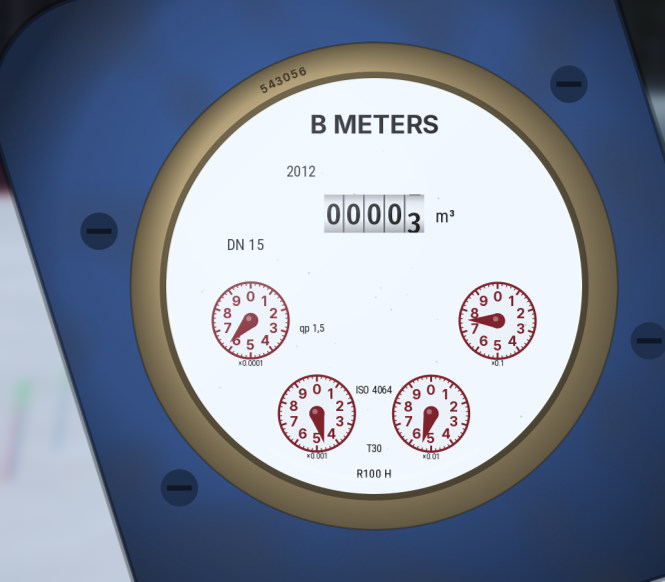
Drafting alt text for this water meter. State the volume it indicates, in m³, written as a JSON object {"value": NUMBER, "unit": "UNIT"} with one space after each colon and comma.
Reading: {"value": 2.7546, "unit": "m³"}
